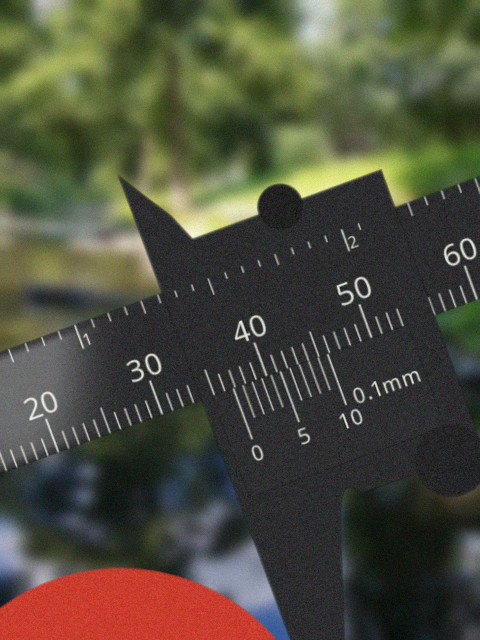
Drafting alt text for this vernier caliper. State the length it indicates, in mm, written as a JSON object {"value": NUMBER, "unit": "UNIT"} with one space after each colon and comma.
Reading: {"value": 36.8, "unit": "mm"}
